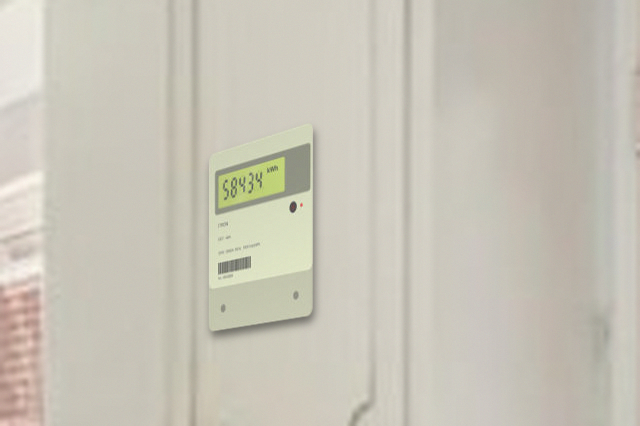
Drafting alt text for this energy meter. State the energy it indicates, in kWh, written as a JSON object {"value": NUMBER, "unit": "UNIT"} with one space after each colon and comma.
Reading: {"value": 58434, "unit": "kWh"}
